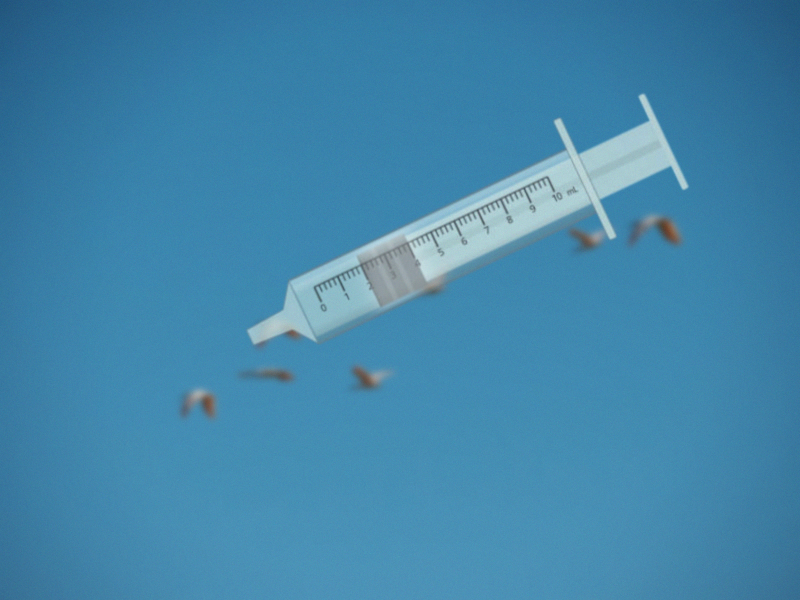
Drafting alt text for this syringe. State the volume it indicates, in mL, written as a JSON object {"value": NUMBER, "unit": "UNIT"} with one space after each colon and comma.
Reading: {"value": 2, "unit": "mL"}
